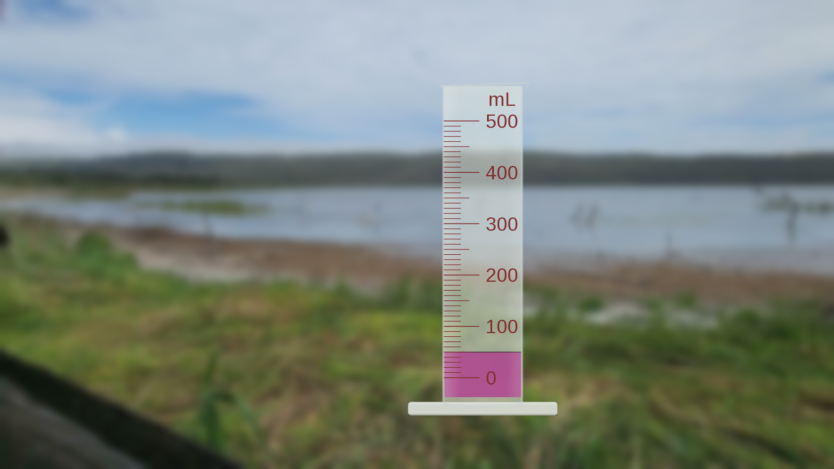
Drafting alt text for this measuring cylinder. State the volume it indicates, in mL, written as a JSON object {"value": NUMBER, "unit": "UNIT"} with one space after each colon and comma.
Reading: {"value": 50, "unit": "mL"}
